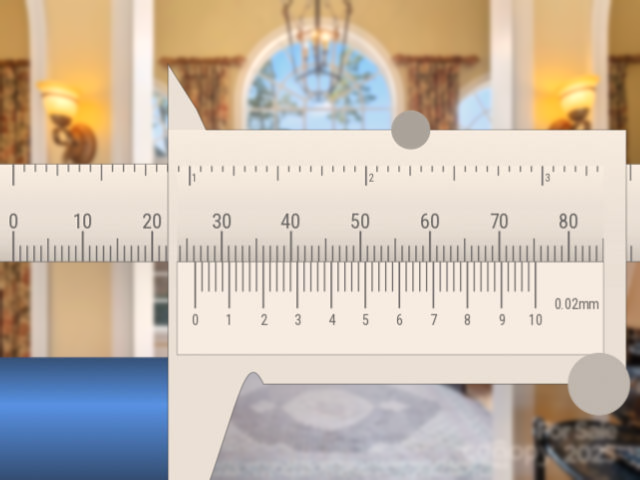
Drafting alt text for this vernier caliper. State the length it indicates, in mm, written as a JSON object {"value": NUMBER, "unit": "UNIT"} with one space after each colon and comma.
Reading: {"value": 26.2, "unit": "mm"}
